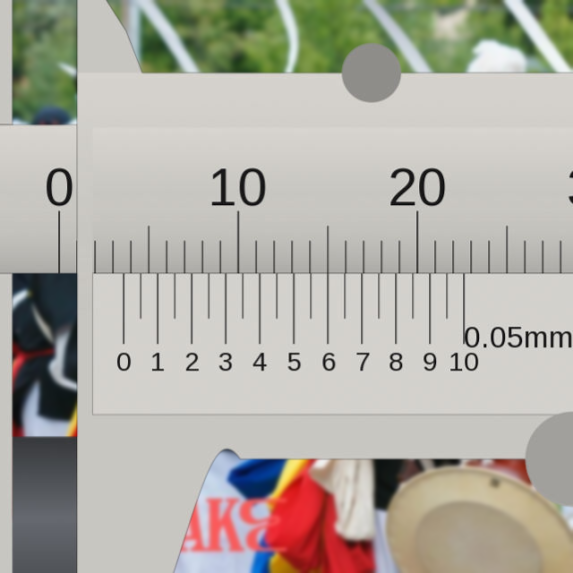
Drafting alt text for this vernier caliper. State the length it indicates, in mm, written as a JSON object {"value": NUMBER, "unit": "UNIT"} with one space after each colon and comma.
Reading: {"value": 3.6, "unit": "mm"}
